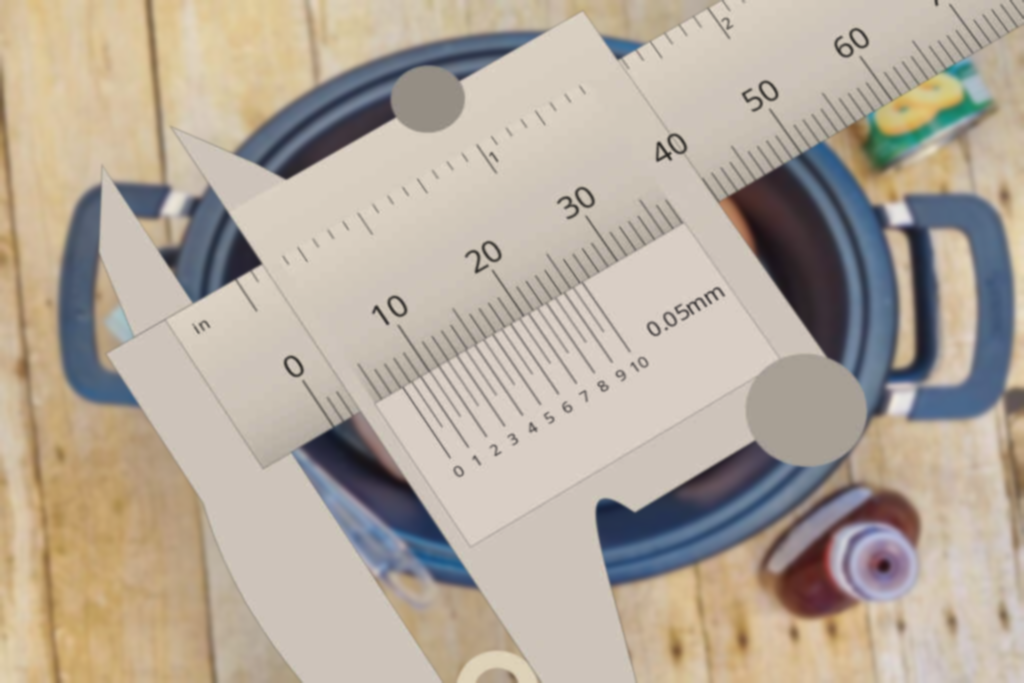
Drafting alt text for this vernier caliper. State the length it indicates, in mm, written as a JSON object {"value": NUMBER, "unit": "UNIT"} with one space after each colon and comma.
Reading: {"value": 7.2, "unit": "mm"}
